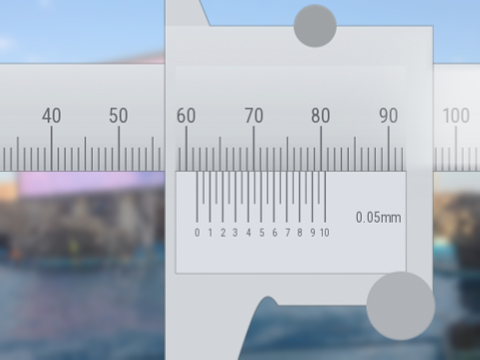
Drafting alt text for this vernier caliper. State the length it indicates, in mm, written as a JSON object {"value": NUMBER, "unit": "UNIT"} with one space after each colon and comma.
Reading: {"value": 61.6, "unit": "mm"}
